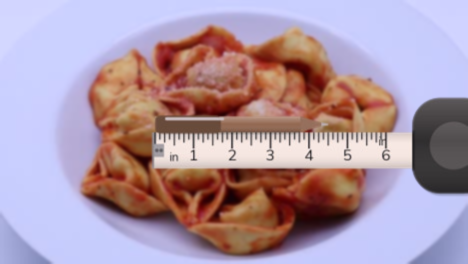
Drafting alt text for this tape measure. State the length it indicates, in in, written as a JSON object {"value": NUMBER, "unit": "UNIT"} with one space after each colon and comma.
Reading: {"value": 4.5, "unit": "in"}
